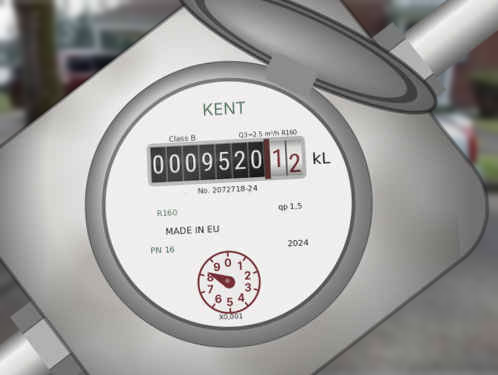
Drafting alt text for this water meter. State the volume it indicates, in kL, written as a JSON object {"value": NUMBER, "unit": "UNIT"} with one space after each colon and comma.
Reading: {"value": 9520.118, "unit": "kL"}
